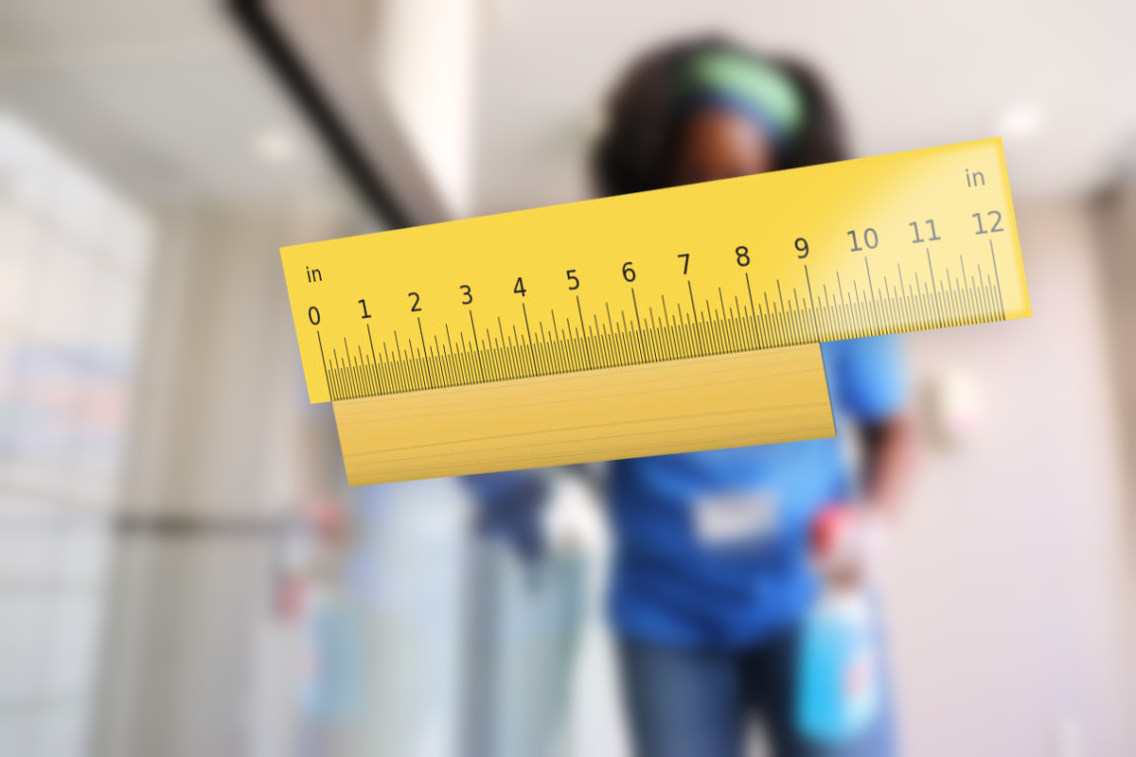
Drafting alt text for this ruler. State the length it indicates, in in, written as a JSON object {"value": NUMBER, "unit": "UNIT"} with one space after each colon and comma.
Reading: {"value": 9, "unit": "in"}
